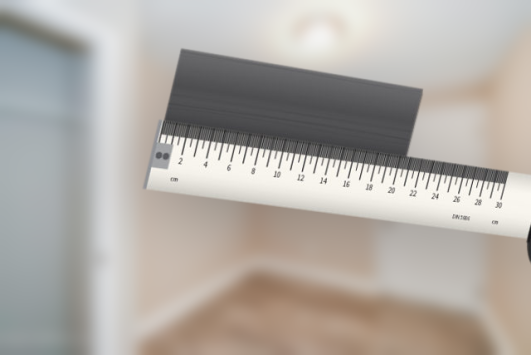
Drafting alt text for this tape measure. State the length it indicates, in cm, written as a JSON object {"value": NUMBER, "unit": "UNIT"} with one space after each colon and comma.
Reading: {"value": 20.5, "unit": "cm"}
